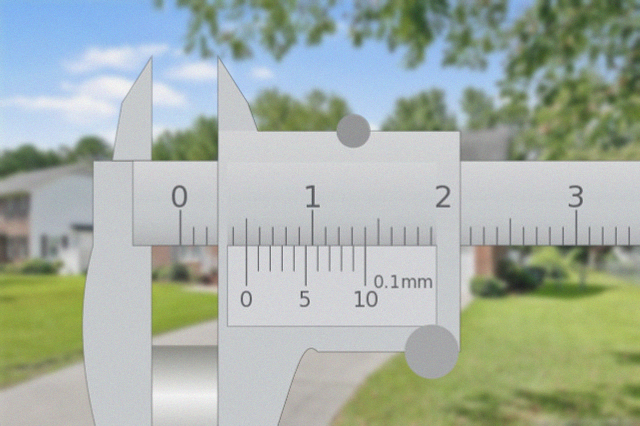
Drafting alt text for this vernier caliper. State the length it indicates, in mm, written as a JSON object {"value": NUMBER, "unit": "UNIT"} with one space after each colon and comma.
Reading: {"value": 5.0, "unit": "mm"}
